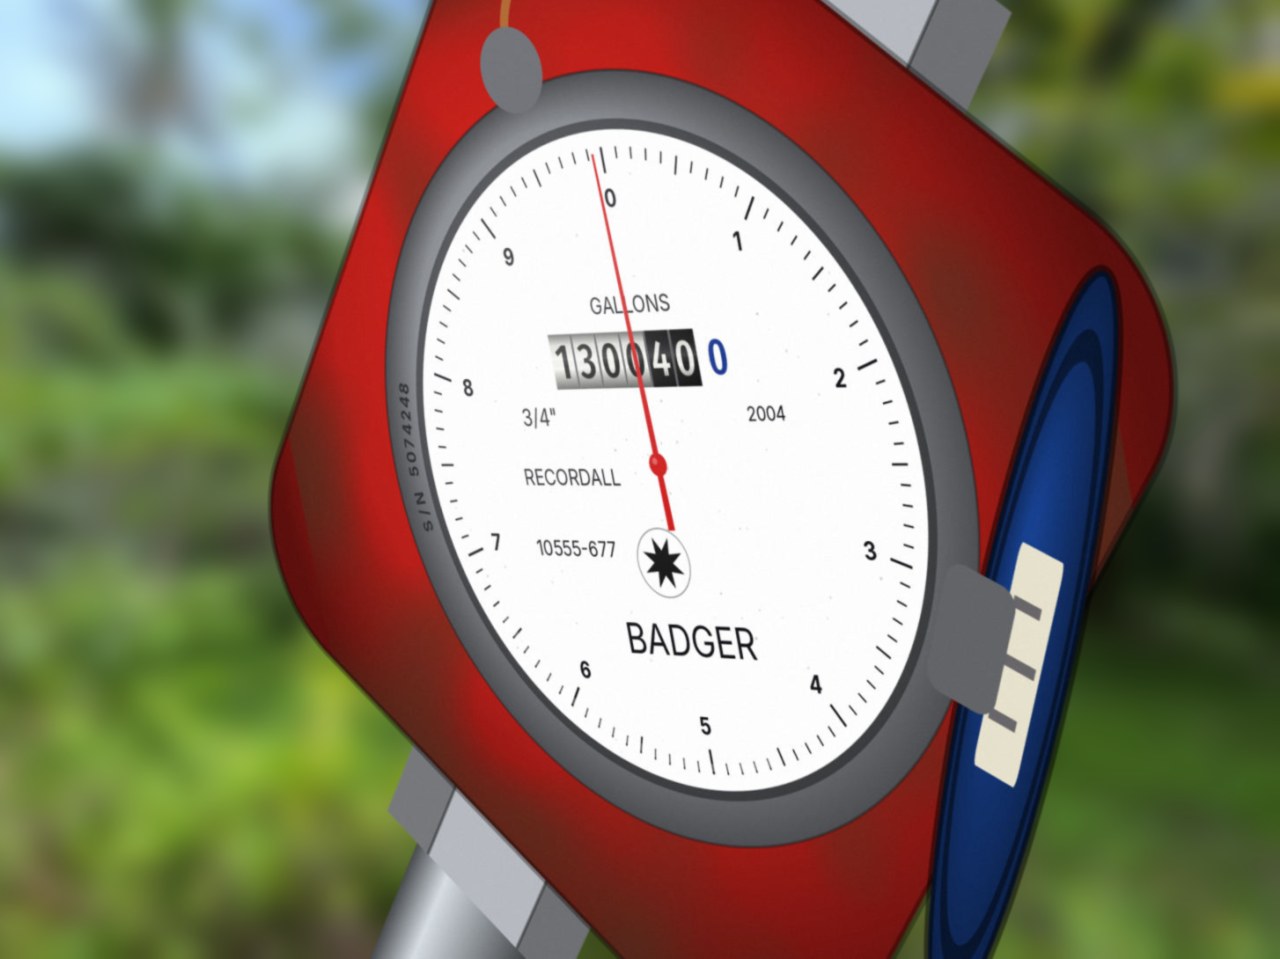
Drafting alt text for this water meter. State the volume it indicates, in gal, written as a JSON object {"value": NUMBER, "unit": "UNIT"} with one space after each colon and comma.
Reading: {"value": 1300399.9, "unit": "gal"}
